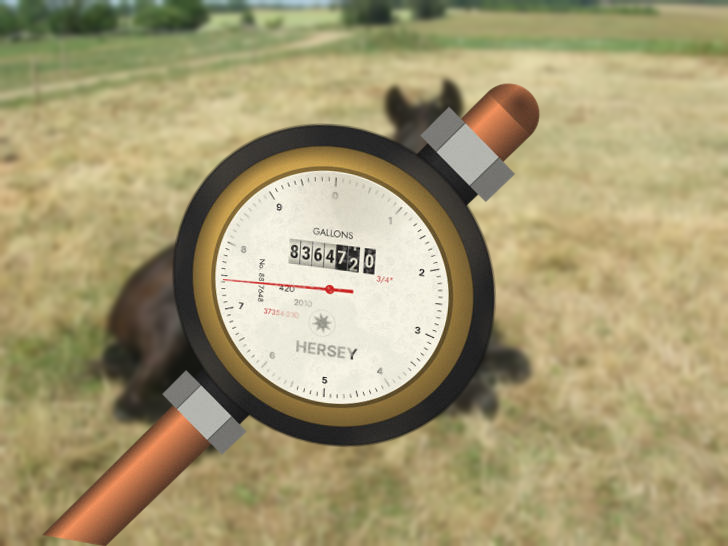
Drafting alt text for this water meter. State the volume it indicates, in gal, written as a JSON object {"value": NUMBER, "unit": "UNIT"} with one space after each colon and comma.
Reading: {"value": 8364717.4, "unit": "gal"}
